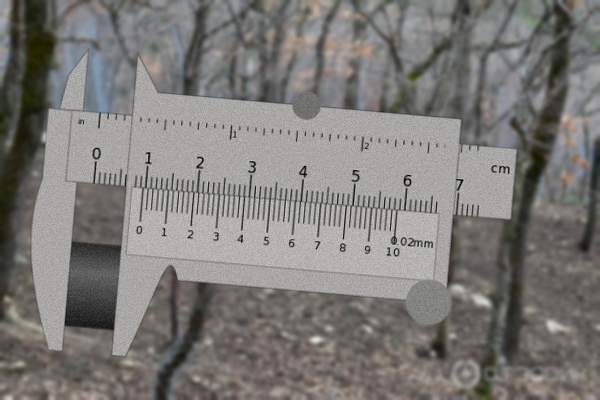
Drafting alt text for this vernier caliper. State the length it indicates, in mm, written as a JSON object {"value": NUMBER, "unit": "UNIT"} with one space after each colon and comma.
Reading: {"value": 9.5, "unit": "mm"}
